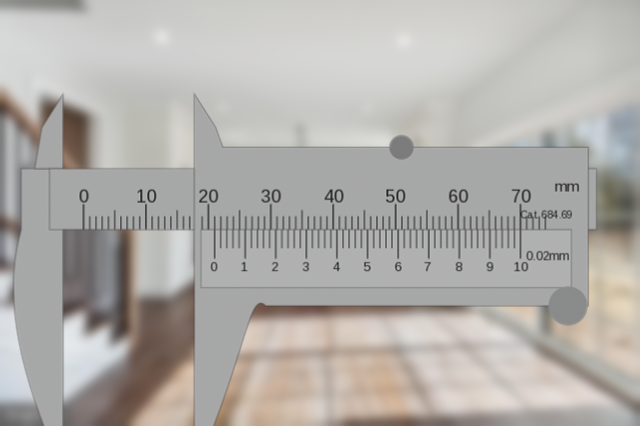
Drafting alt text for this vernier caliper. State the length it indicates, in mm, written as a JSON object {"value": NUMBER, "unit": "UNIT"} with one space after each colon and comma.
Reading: {"value": 21.0, "unit": "mm"}
